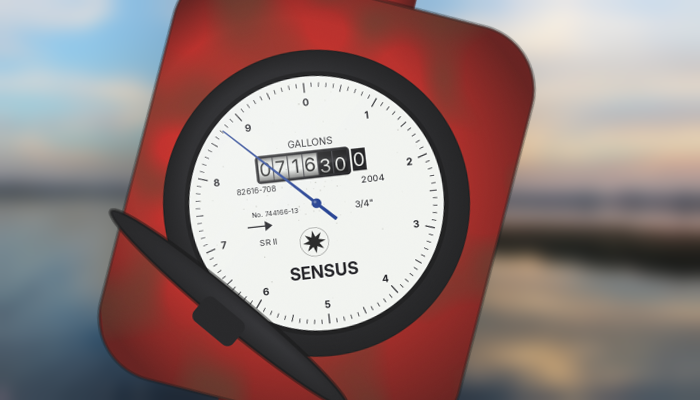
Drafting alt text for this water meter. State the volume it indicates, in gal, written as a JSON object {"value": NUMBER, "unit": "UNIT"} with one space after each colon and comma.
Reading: {"value": 716298.7, "unit": "gal"}
